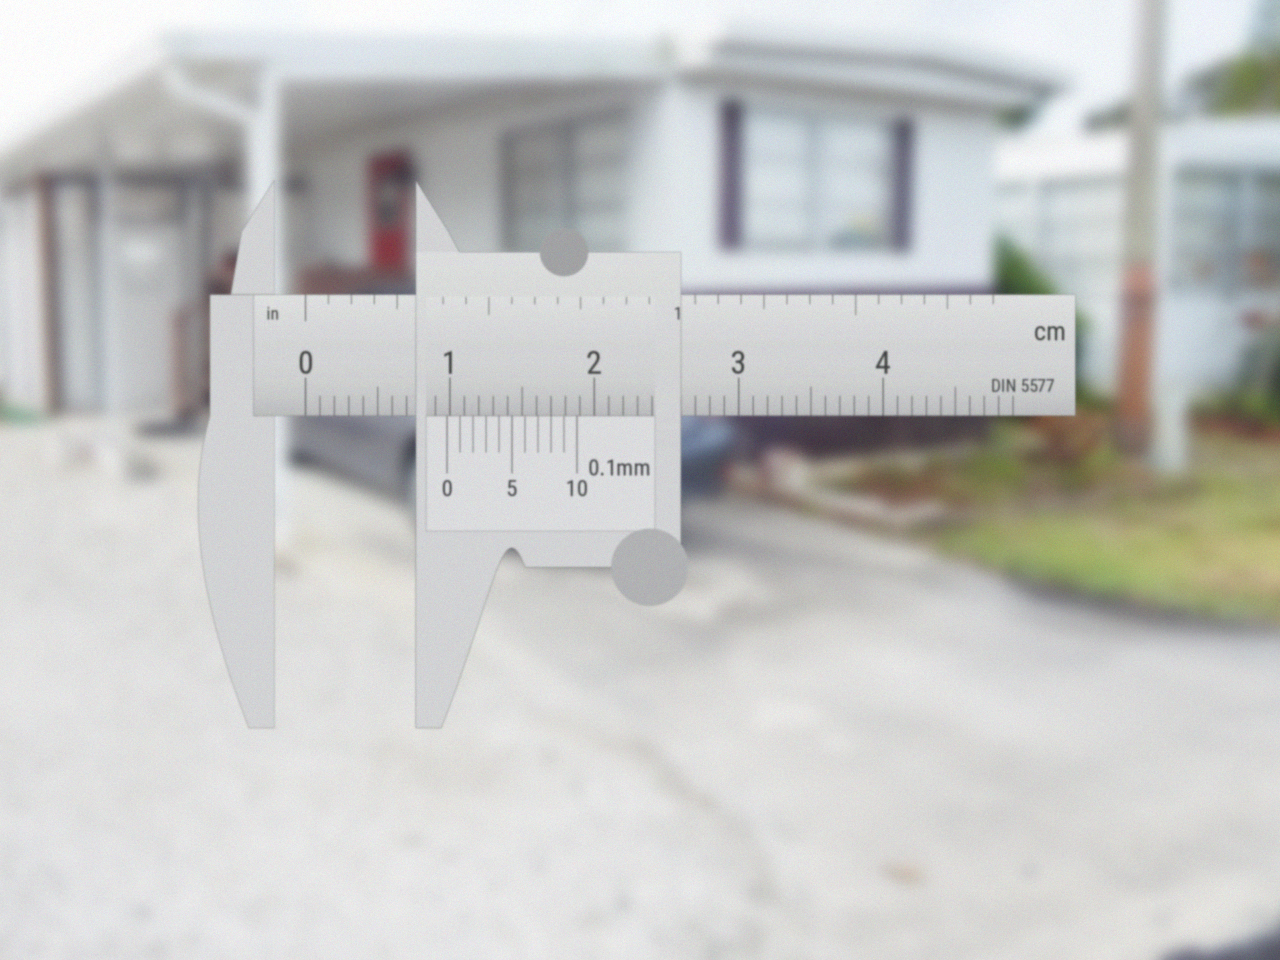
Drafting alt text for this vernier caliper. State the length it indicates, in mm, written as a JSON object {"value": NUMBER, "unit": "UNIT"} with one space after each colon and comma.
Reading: {"value": 9.8, "unit": "mm"}
